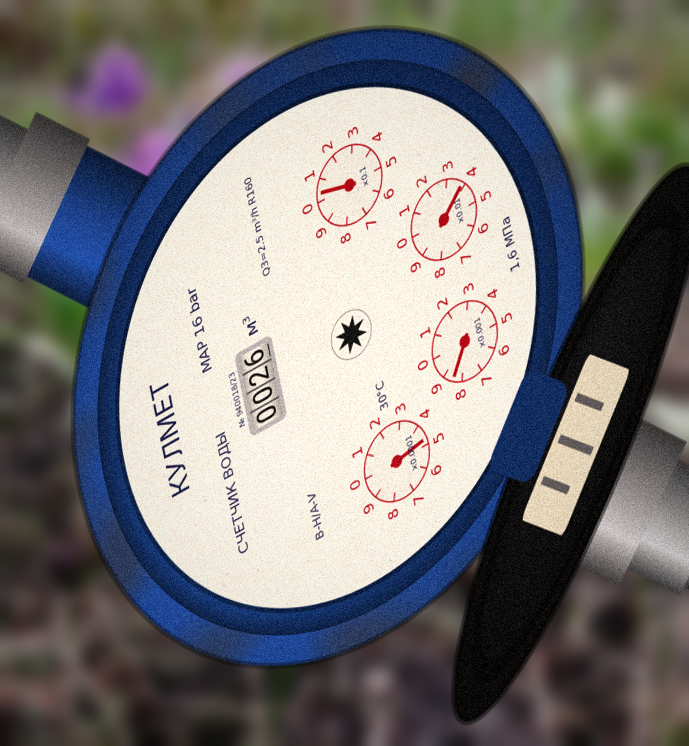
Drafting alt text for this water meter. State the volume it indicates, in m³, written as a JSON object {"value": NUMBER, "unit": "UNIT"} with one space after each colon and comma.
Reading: {"value": 26.0384, "unit": "m³"}
